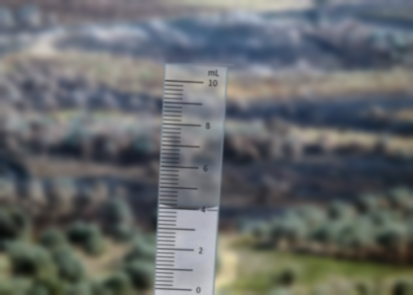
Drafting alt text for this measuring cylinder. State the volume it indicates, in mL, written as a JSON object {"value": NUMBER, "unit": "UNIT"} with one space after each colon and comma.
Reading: {"value": 4, "unit": "mL"}
